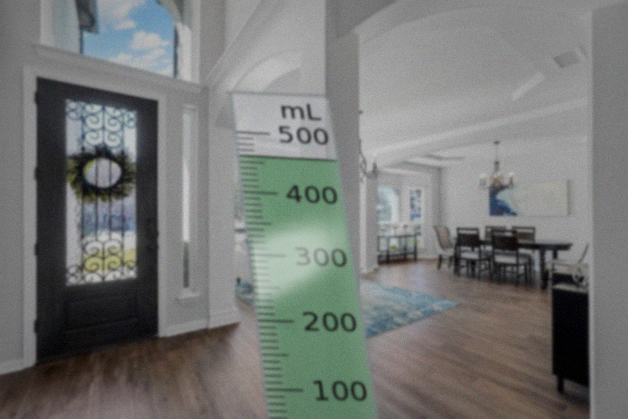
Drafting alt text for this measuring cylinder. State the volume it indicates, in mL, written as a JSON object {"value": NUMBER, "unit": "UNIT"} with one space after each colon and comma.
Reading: {"value": 460, "unit": "mL"}
